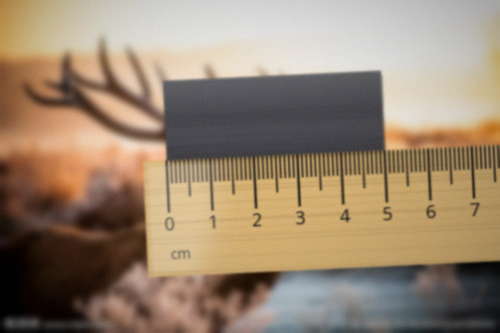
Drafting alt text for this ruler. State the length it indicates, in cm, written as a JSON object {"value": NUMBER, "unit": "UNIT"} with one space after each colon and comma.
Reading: {"value": 5, "unit": "cm"}
